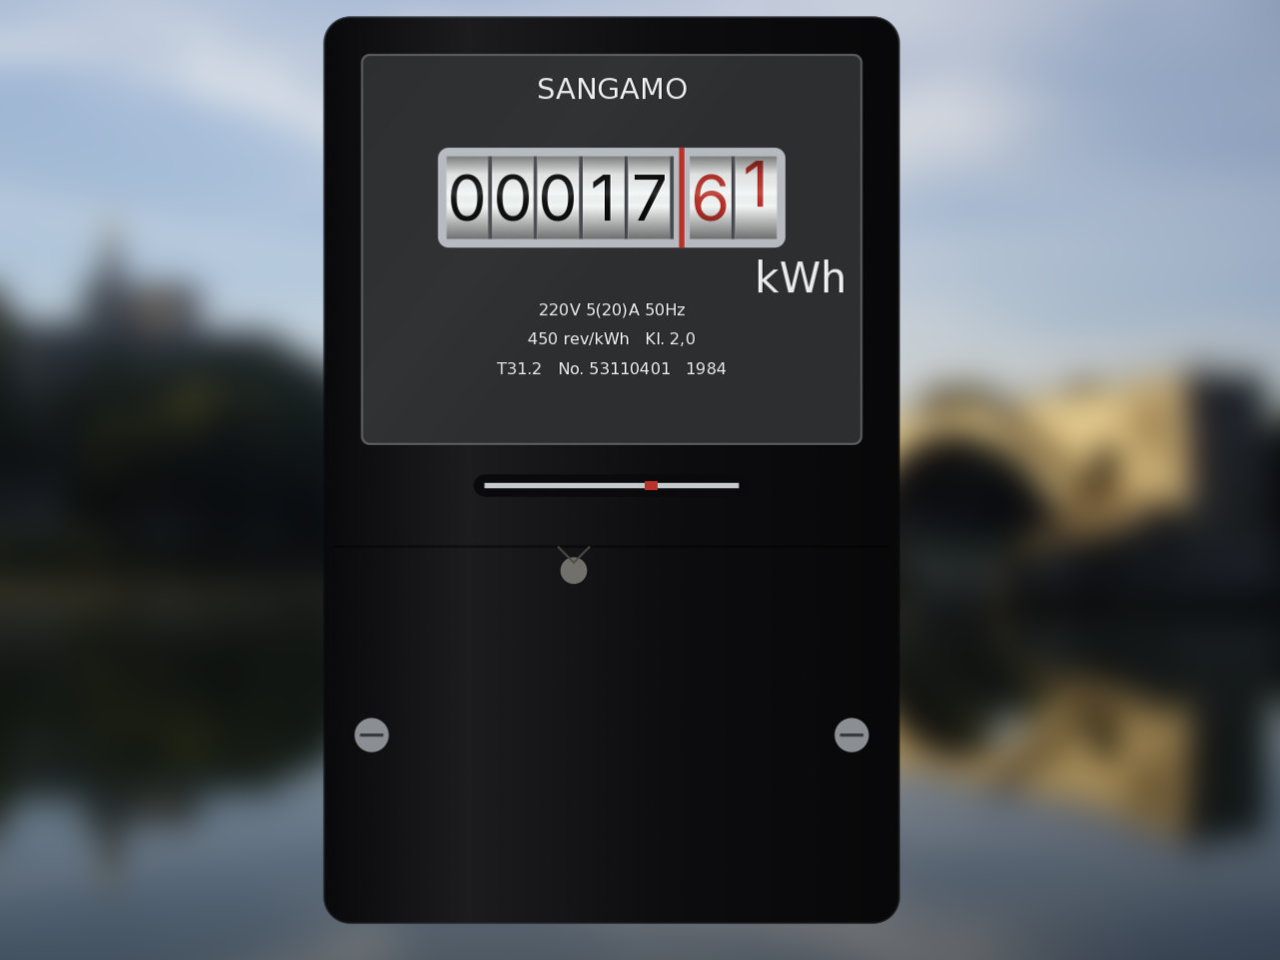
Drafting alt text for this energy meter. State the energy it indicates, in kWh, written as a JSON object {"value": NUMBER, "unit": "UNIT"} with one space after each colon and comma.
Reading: {"value": 17.61, "unit": "kWh"}
